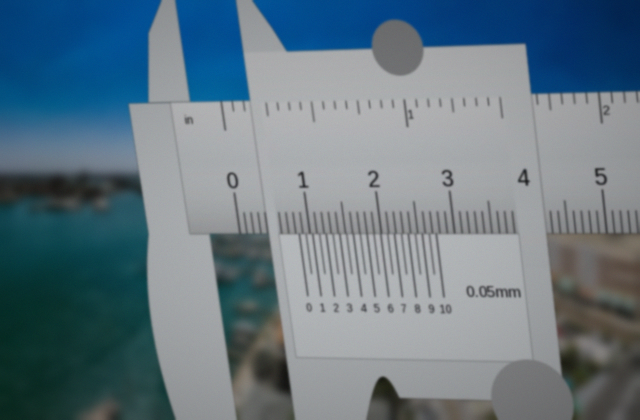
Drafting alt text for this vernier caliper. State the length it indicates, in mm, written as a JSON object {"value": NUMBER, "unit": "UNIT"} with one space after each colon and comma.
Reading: {"value": 8.5, "unit": "mm"}
